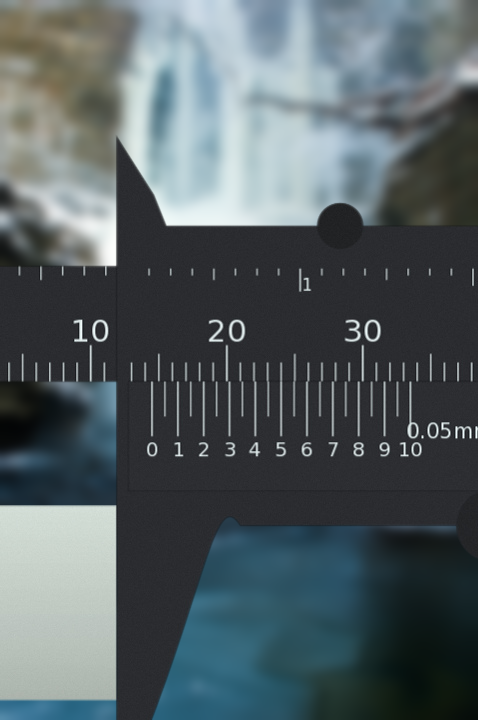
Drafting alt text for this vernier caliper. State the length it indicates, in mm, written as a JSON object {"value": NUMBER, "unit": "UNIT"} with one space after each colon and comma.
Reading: {"value": 14.5, "unit": "mm"}
